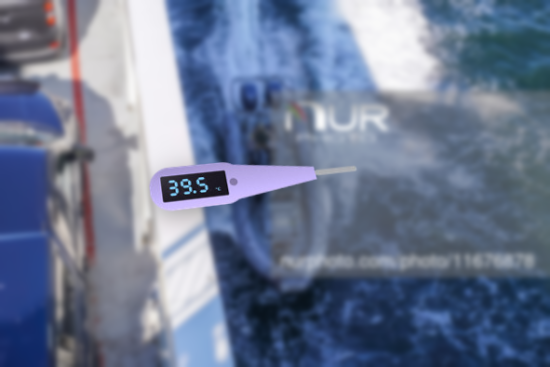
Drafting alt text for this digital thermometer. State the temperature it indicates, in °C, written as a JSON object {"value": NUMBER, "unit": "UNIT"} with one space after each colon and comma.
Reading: {"value": 39.5, "unit": "°C"}
